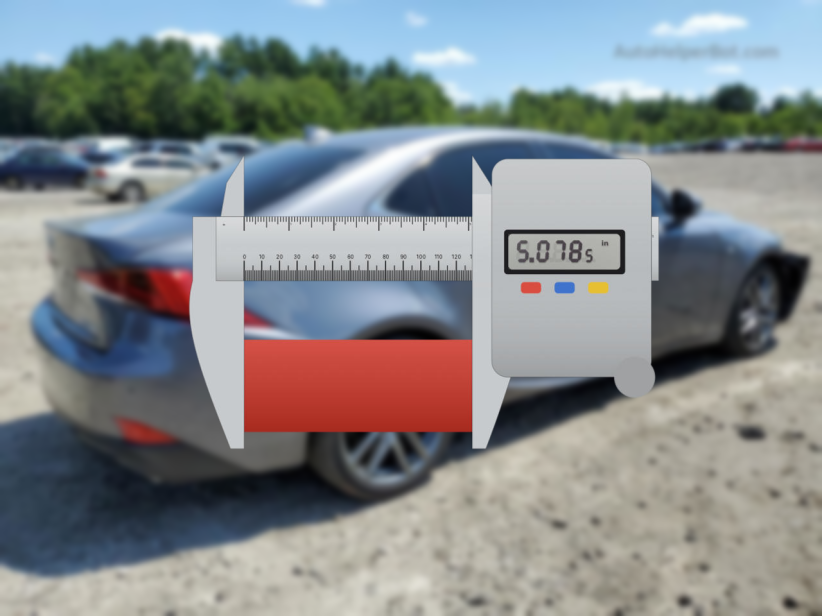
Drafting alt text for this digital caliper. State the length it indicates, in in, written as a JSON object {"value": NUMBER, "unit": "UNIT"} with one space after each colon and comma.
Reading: {"value": 5.0785, "unit": "in"}
